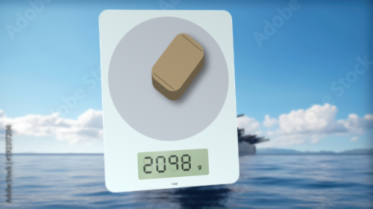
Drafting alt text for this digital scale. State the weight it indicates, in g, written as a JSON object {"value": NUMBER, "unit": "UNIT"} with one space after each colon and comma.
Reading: {"value": 2098, "unit": "g"}
